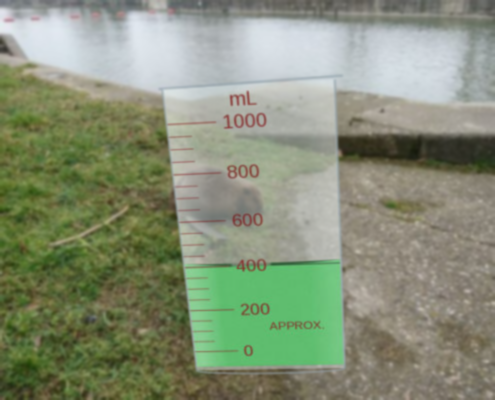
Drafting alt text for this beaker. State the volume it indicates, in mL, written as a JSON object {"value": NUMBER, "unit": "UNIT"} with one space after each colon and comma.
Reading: {"value": 400, "unit": "mL"}
